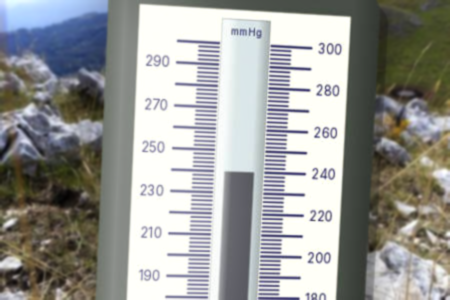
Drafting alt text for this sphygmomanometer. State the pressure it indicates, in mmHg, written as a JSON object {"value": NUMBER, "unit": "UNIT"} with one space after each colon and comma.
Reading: {"value": 240, "unit": "mmHg"}
